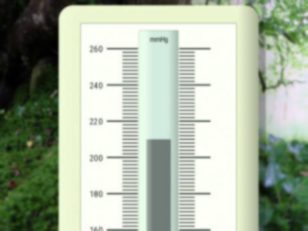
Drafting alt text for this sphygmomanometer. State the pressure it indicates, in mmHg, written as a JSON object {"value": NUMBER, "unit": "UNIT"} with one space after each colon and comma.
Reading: {"value": 210, "unit": "mmHg"}
